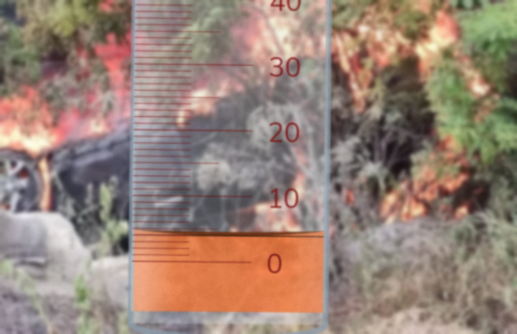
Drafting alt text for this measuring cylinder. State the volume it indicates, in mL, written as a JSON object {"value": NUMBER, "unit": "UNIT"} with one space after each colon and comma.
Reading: {"value": 4, "unit": "mL"}
